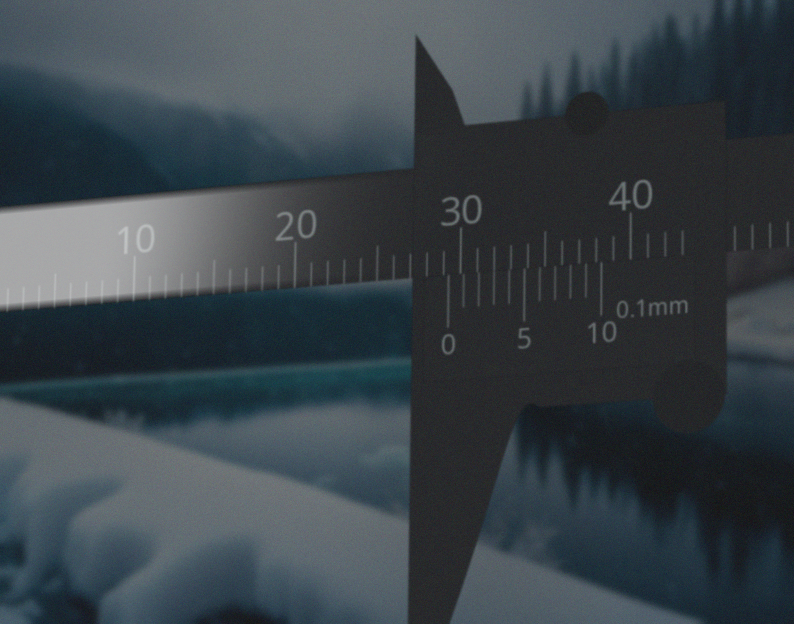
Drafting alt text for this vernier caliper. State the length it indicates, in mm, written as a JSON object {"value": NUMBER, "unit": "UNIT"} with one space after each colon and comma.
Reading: {"value": 29.3, "unit": "mm"}
